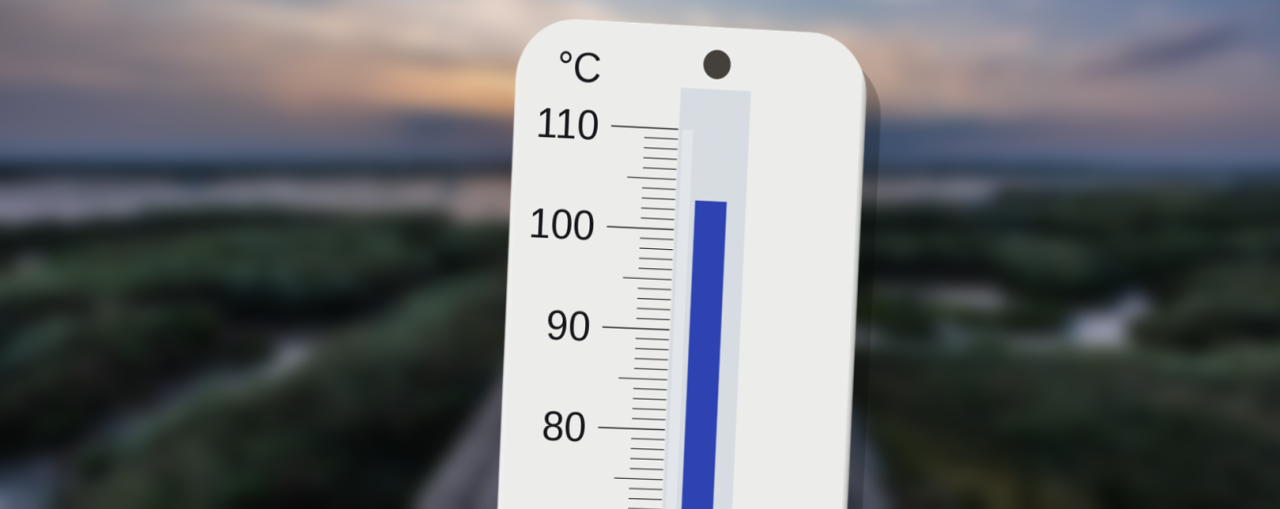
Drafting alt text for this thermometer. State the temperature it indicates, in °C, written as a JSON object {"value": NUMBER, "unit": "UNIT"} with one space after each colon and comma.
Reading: {"value": 103, "unit": "°C"}
